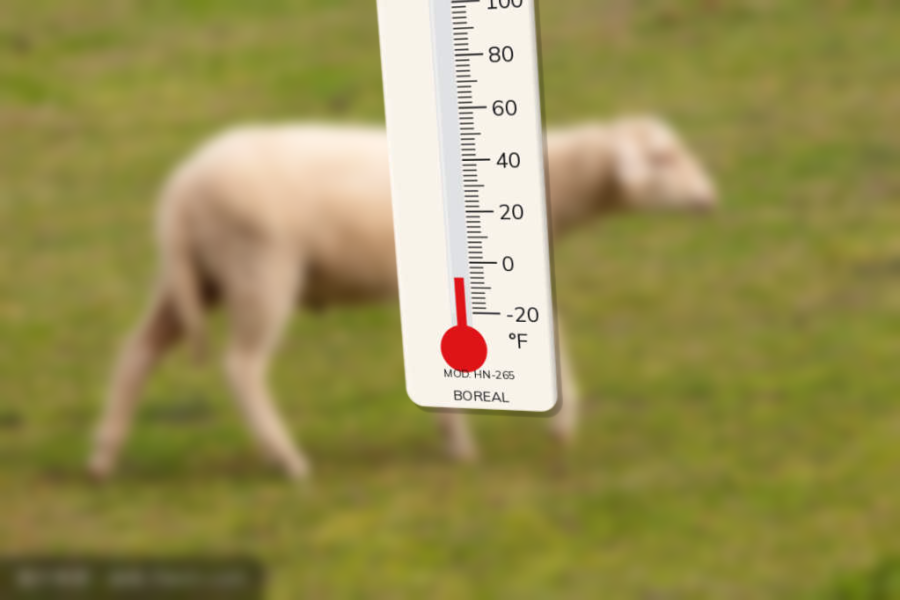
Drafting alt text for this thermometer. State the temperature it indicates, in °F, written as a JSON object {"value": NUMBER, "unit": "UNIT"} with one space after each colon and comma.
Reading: {"value": -6, "unit": "°F"}
